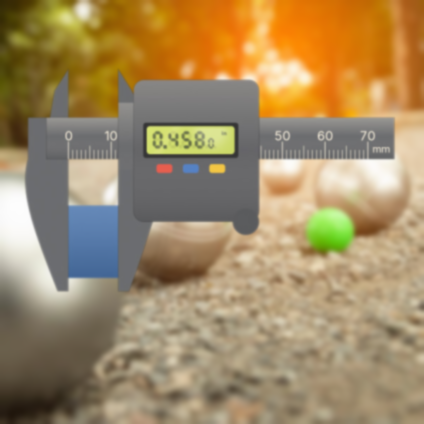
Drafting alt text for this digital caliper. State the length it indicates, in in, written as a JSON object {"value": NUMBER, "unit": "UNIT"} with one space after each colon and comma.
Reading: {"value": 0.4580, "unit": "in"}
